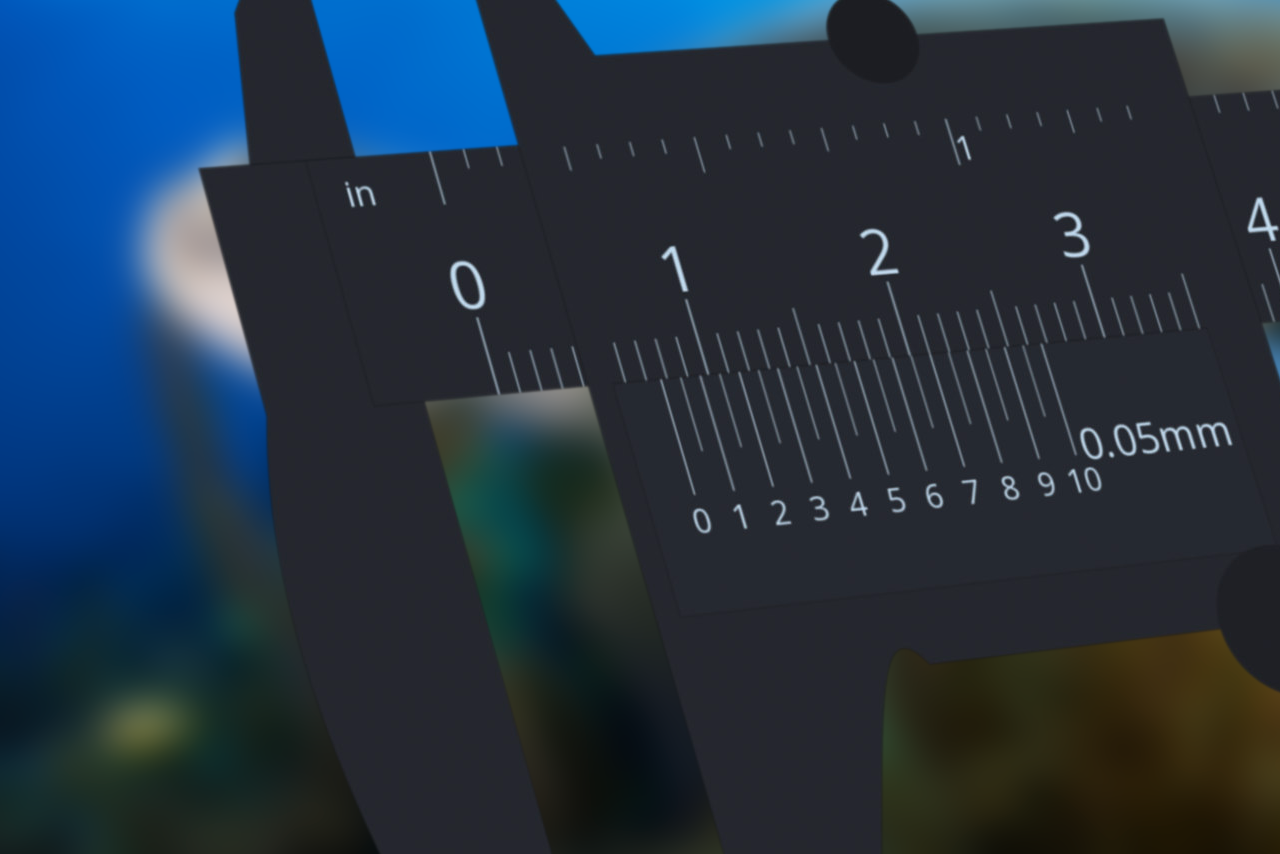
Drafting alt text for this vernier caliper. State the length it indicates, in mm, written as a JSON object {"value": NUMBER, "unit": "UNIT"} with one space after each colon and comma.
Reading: {"value": 7.7, "unit": "mm"}
